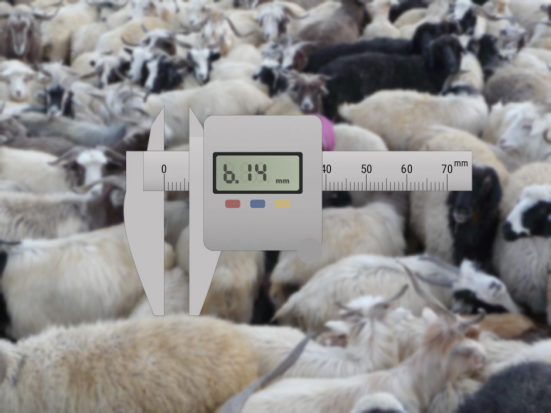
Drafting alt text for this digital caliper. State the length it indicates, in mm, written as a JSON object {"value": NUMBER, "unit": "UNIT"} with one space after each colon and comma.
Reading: {"value": 6.14, "unit": "mm"}
